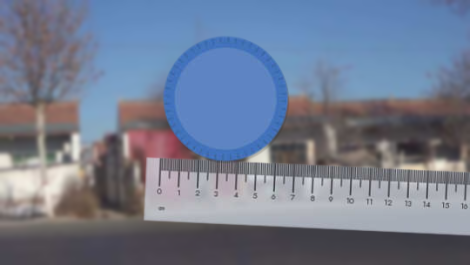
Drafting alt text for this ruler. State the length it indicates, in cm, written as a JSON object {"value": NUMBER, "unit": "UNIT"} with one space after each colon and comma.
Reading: {"value": 6.5, "unit": "cm"}
